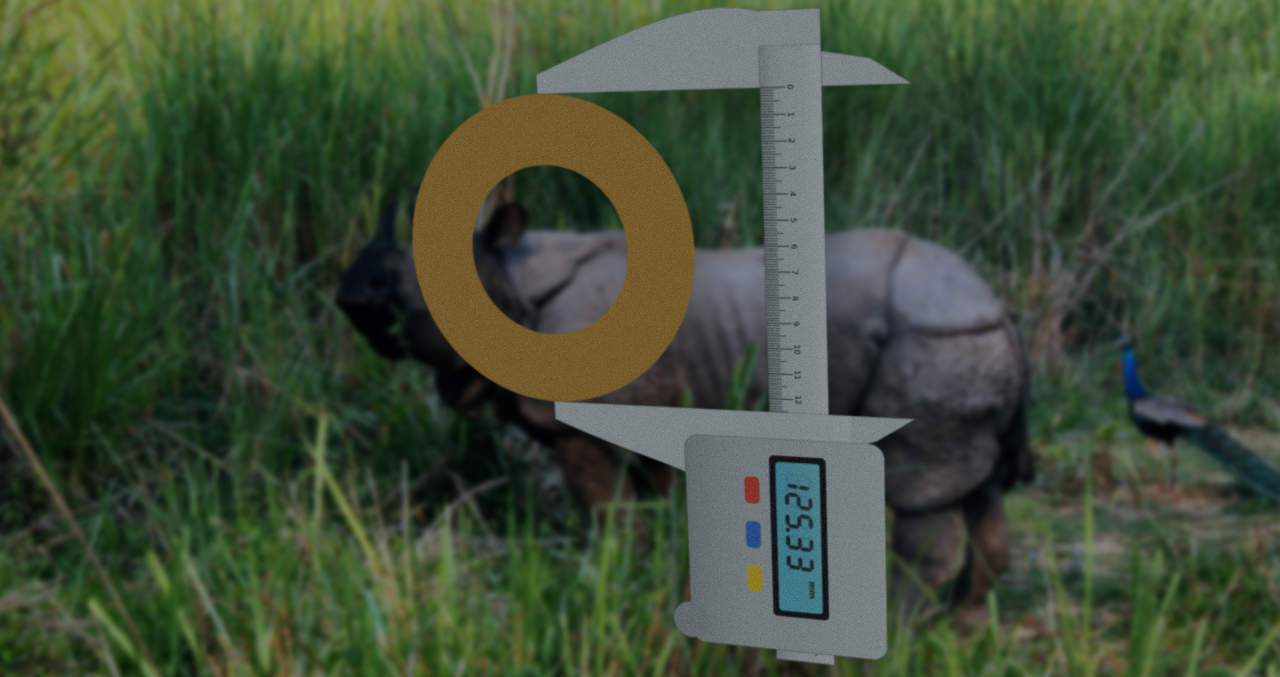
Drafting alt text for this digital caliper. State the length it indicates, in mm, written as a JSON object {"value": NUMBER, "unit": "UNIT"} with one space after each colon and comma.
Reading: {"value": 125.33, "unit": "mm"}
